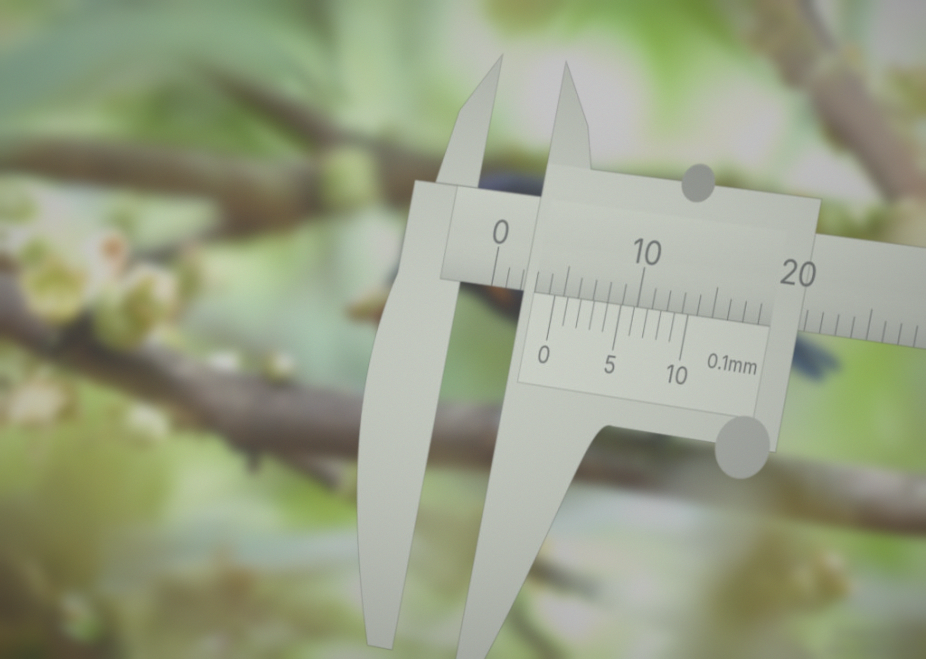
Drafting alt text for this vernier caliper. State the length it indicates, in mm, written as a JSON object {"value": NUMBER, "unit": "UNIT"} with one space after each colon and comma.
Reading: {"value": 4.4, "unit": "mm"}
